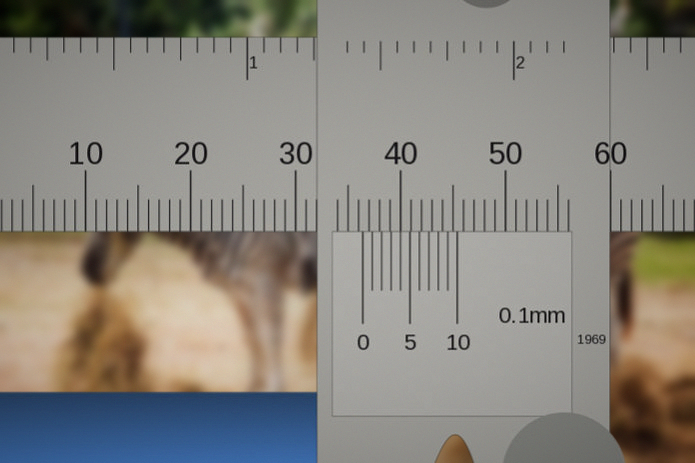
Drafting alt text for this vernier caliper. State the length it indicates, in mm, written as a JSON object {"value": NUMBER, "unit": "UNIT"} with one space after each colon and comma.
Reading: {"value": 36.4, "unit": "mm"}
